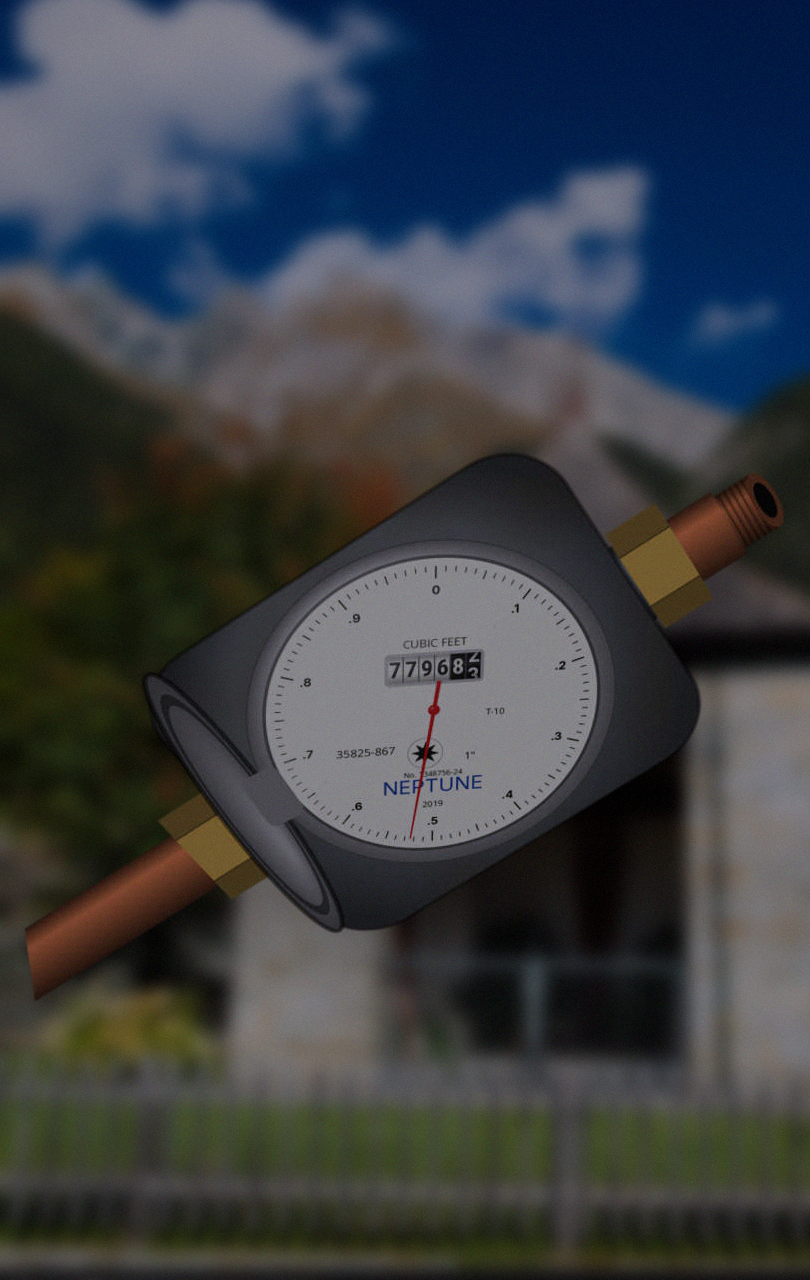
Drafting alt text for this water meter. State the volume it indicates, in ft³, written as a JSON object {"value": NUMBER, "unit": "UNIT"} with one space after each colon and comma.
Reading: {"value": 779682.52, "unit": "ft³"}
